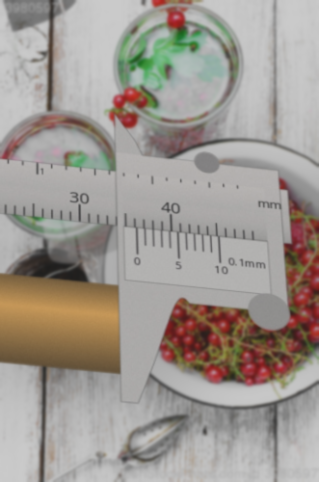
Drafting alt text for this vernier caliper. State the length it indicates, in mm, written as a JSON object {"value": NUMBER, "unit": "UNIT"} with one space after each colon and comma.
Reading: {"value": 36.2, "unit": "mm"}
